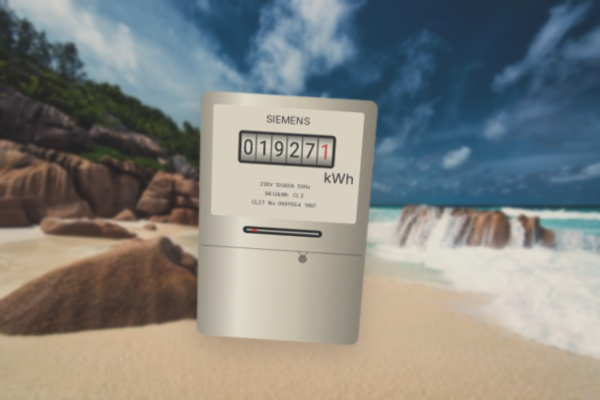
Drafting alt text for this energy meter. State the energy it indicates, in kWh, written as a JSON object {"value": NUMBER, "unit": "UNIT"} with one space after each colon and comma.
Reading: {"value": 1927.1, "unit": "kWh"}
